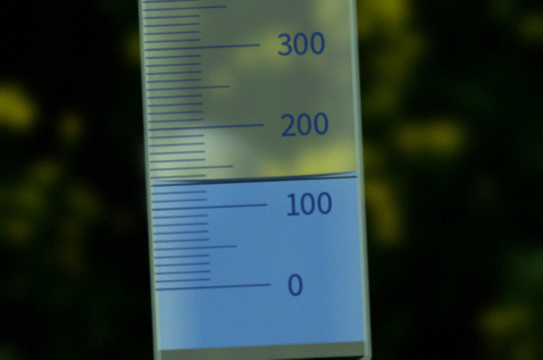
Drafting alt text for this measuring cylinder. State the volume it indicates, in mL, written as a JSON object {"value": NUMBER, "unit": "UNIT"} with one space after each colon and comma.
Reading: {"value": 130, "unit": "mL"}
